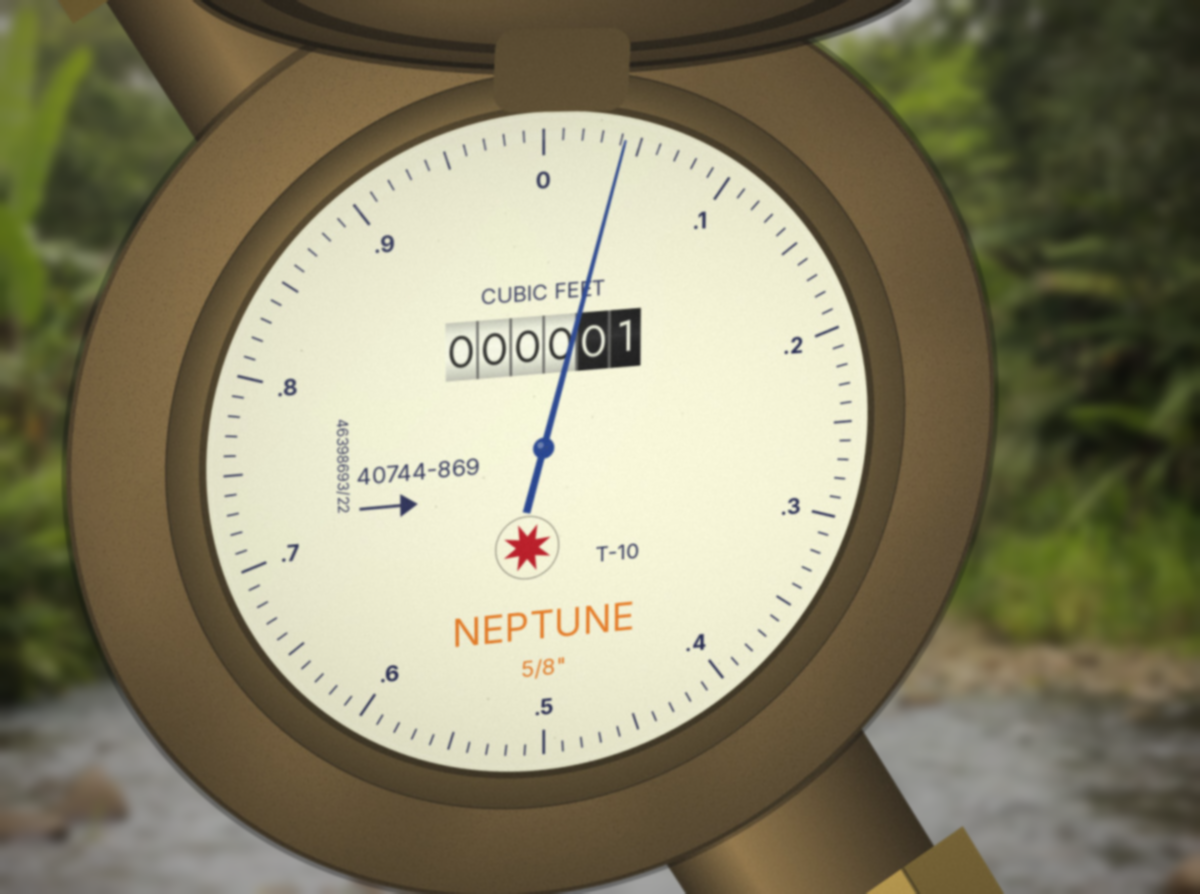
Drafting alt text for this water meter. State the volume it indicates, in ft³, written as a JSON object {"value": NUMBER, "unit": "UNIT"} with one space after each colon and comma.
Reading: {"value": 1.04, "unit": "ft³"}
